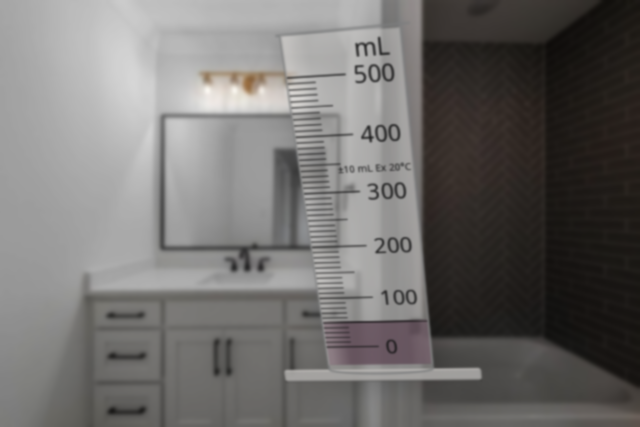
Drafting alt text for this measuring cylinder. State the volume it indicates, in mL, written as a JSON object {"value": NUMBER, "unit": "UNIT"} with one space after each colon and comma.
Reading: {"value": 50, "unit": "mL"}
